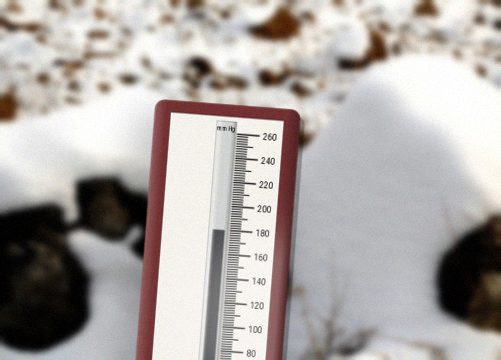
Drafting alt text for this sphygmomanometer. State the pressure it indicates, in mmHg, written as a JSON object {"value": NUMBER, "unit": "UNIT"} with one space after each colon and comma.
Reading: {"value": 180, "unit": "mmHg"}
